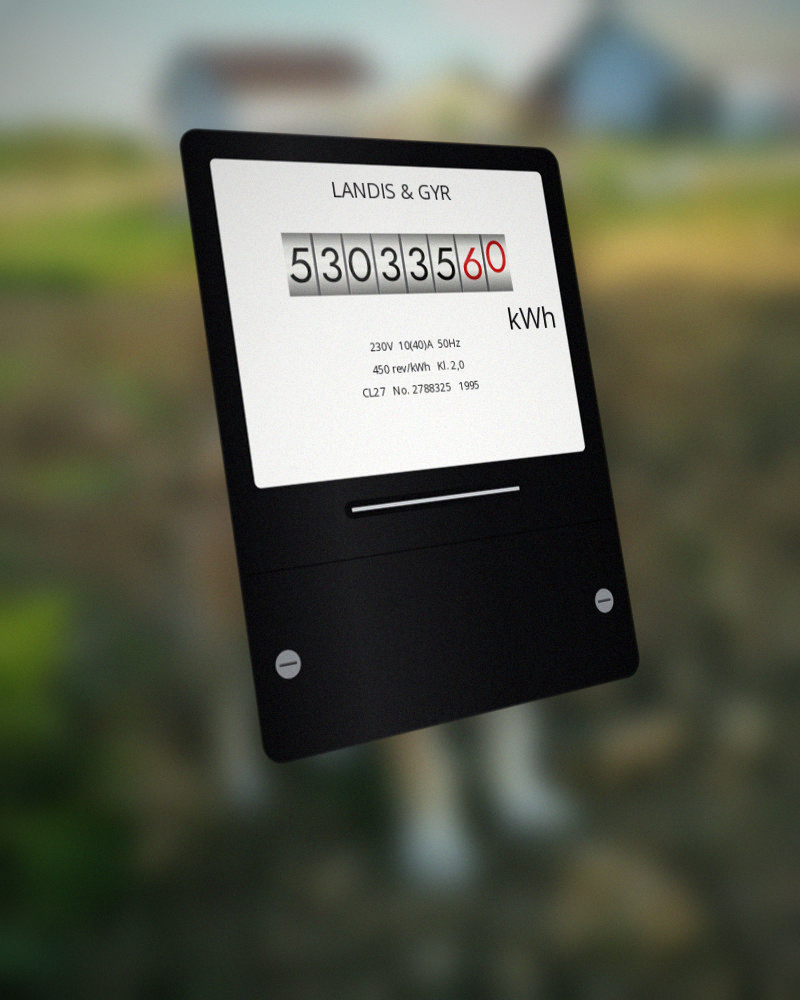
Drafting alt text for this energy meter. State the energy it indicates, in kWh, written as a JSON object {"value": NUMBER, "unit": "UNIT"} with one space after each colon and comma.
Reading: {"value": 530335.60, "unit": "kWh"}
